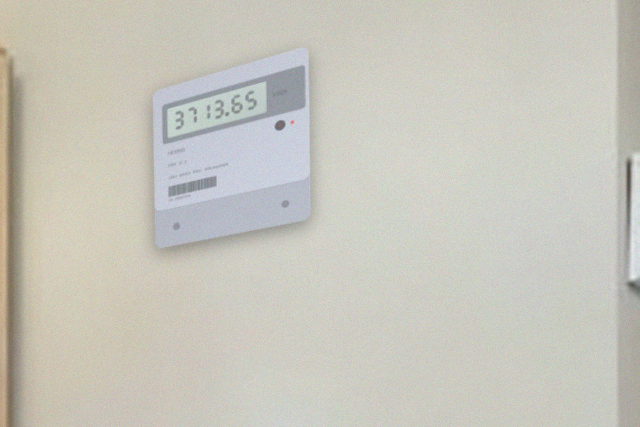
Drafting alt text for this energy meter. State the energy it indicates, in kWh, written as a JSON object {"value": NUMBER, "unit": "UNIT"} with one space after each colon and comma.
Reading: {"value": 3713.65, "unit": "kWh"}
